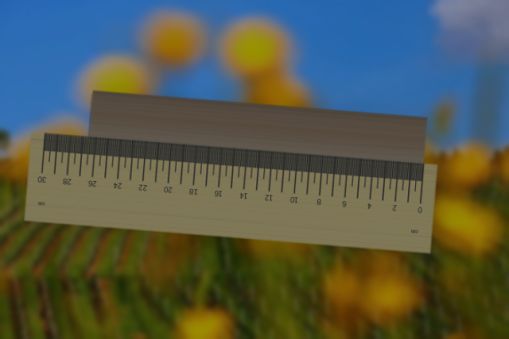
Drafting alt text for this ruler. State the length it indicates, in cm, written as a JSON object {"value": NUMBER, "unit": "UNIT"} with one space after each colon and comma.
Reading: {"value": 26.5, "unit": "cm"}
